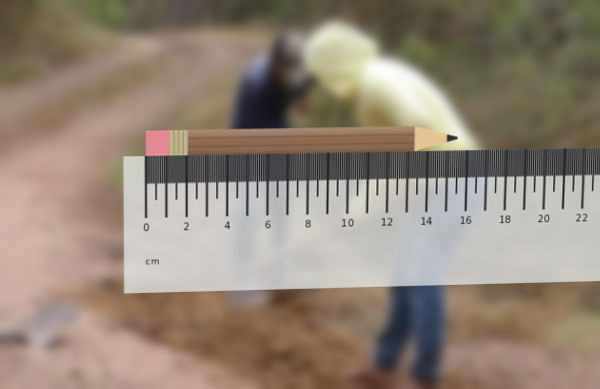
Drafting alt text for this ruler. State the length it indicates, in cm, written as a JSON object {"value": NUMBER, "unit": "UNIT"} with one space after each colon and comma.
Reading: {"value": 15.5, "unit": "cm"}
